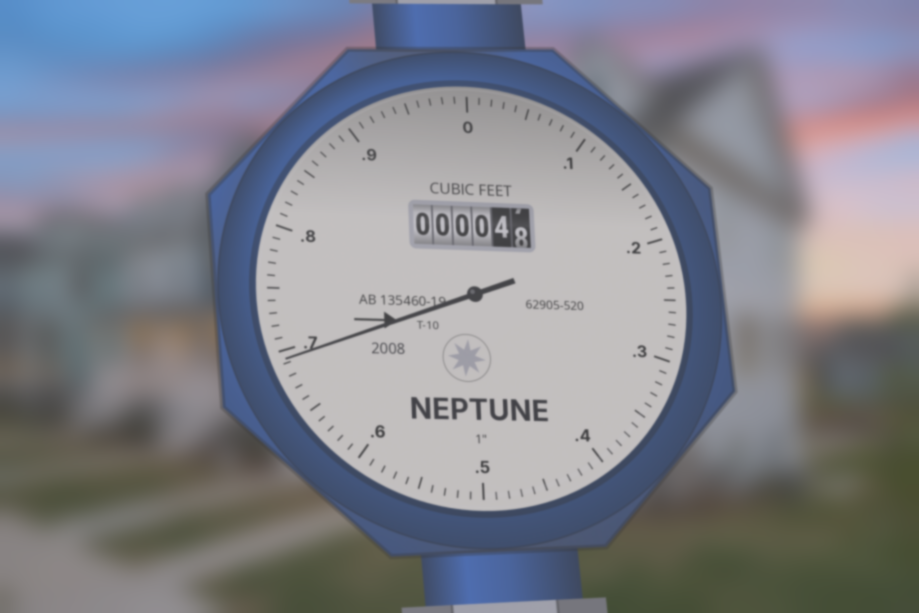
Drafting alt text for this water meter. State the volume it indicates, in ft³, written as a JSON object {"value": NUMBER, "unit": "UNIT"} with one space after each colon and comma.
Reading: {"value": 47.69, "unit": "ft³"}
